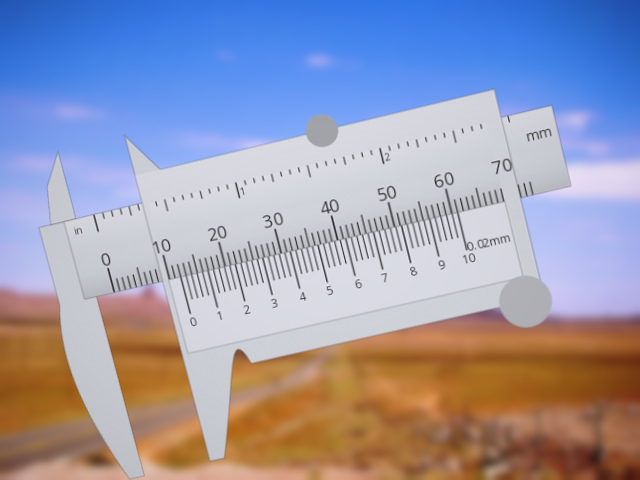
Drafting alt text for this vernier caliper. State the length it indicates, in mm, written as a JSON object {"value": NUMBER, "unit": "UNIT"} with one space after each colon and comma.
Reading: {"value": 12.0, "unit": "mm"}
